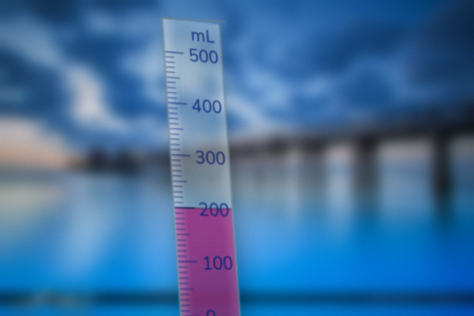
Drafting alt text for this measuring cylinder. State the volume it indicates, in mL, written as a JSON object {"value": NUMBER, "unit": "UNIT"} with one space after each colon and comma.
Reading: {"value": 200, "unit": "mL"}
